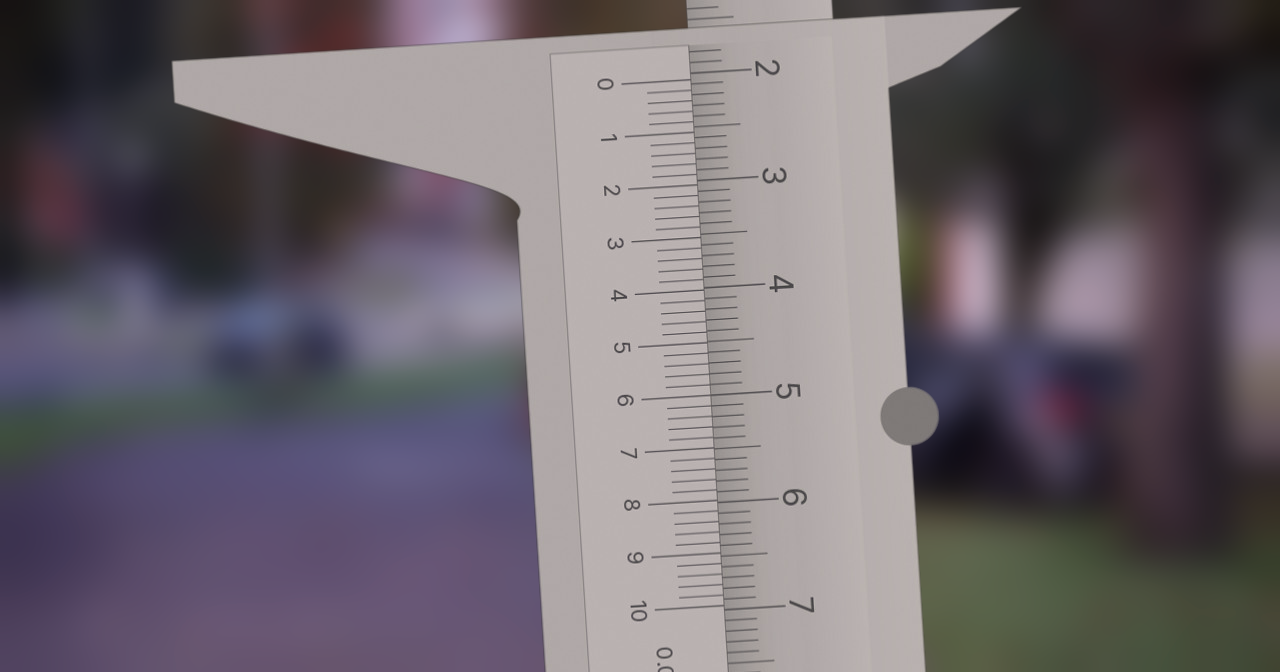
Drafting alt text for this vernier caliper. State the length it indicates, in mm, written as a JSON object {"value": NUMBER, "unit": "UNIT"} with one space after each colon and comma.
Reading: {"value": 20.6, "unit": "mm"}
